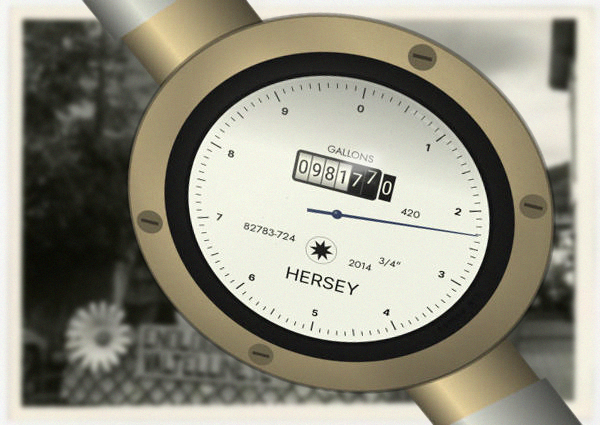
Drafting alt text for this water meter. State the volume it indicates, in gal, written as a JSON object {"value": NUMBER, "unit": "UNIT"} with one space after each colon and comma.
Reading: {"value": 981772.3, "unit": "gal"}
